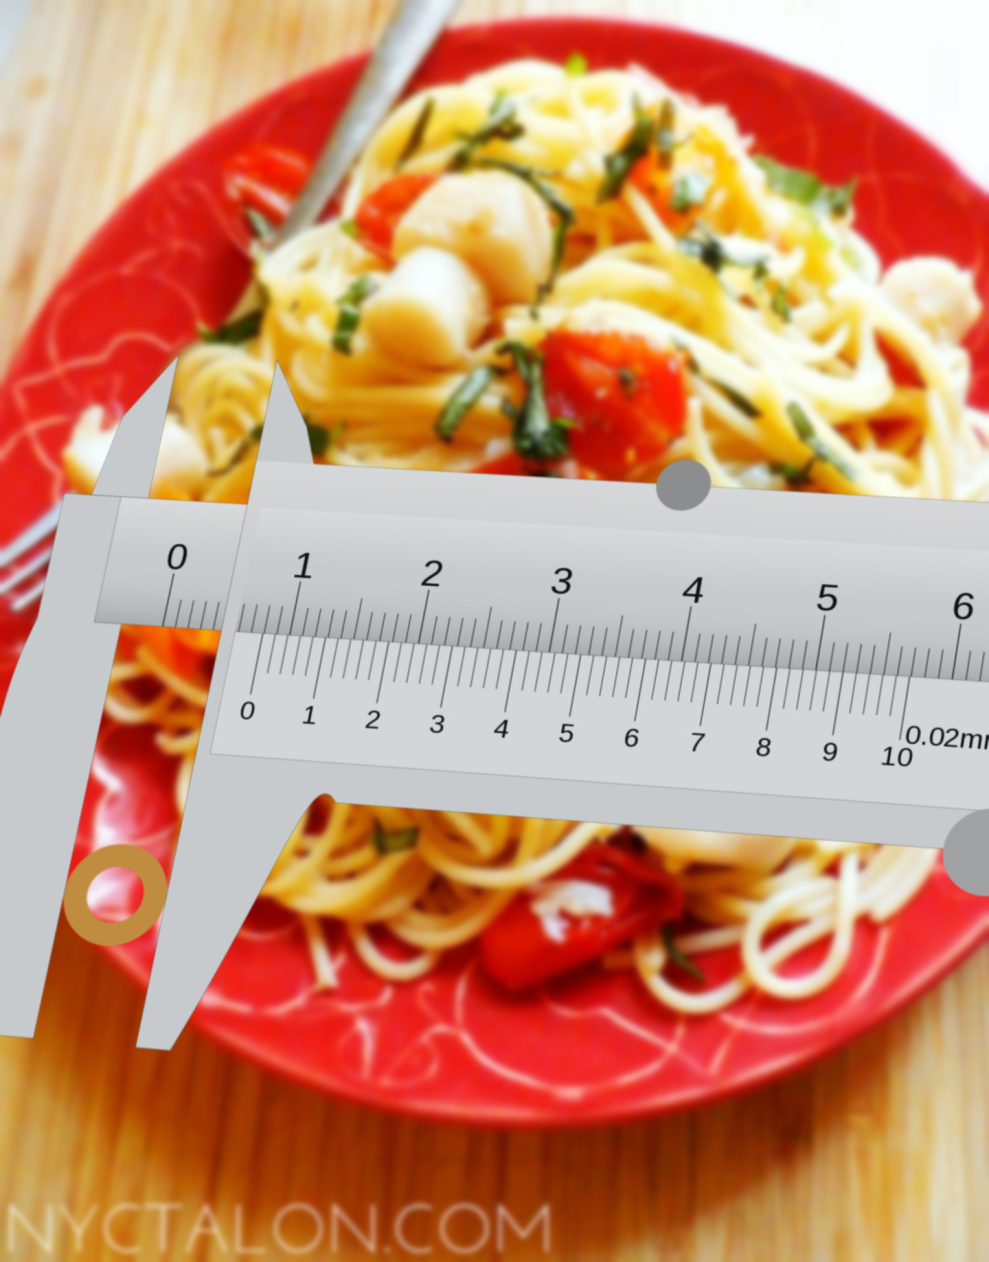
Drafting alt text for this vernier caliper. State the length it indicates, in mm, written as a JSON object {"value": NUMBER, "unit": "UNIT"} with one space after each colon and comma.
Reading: {"value": 7.9, "unit": "mm"}
